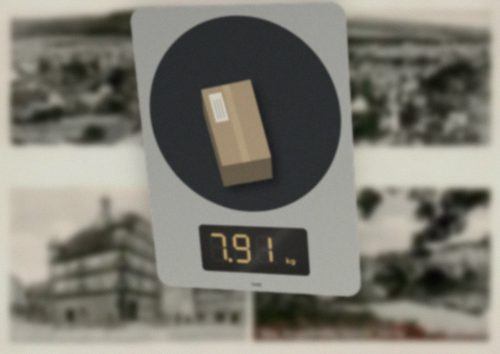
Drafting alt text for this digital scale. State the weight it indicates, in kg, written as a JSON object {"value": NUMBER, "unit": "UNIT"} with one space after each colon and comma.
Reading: {"value": 7.91, "unit": "kg"}
